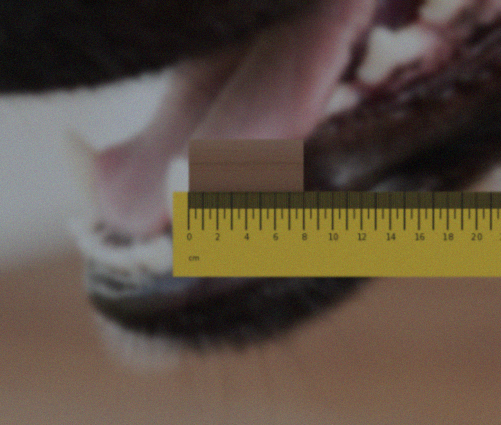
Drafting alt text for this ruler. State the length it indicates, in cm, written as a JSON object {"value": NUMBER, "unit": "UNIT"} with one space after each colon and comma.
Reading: {"value": 8, "unit": "cm"}
